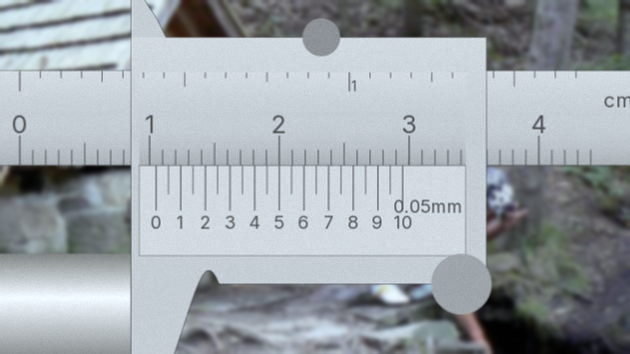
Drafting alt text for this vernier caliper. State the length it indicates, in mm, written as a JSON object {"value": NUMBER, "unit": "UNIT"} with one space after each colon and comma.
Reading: {"value": 10.5, "unit": "mm"}
